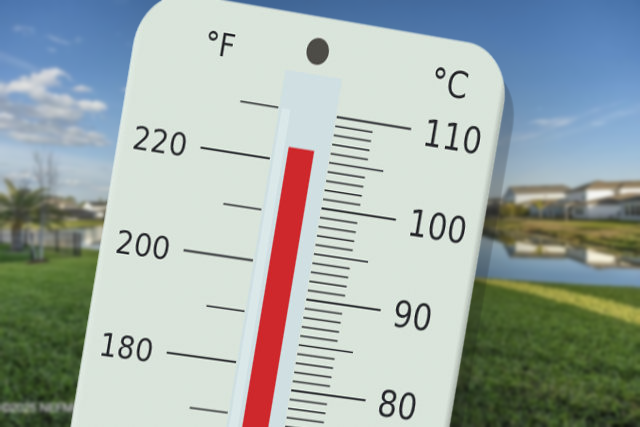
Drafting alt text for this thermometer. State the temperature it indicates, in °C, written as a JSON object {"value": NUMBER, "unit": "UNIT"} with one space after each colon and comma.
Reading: {"value": 106, "unit": "°C"}
